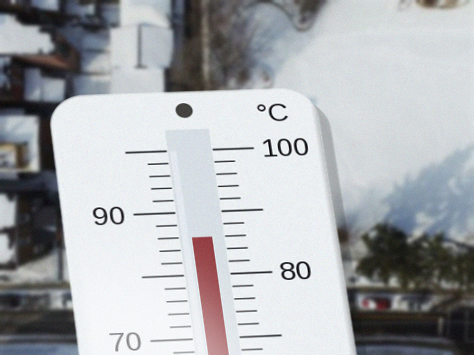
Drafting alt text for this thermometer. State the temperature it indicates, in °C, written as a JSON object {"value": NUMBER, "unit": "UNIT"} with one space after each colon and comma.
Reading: {"value": 86, "unit": "°C"}
